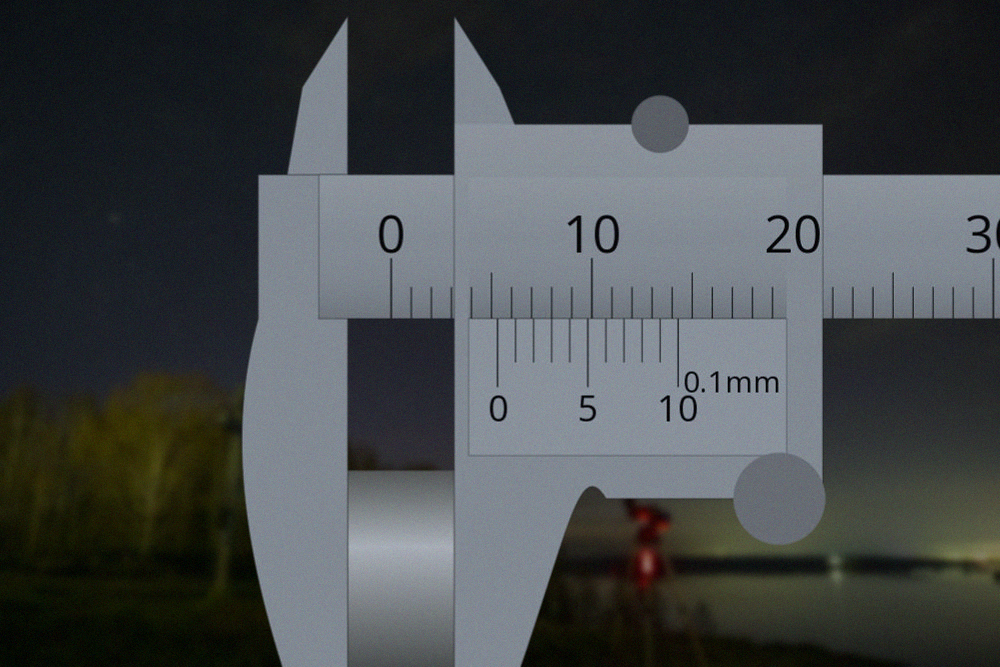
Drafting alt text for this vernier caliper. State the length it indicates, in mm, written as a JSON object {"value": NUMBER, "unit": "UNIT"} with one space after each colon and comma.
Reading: {"value": 5.3, "unit": "mm"}
